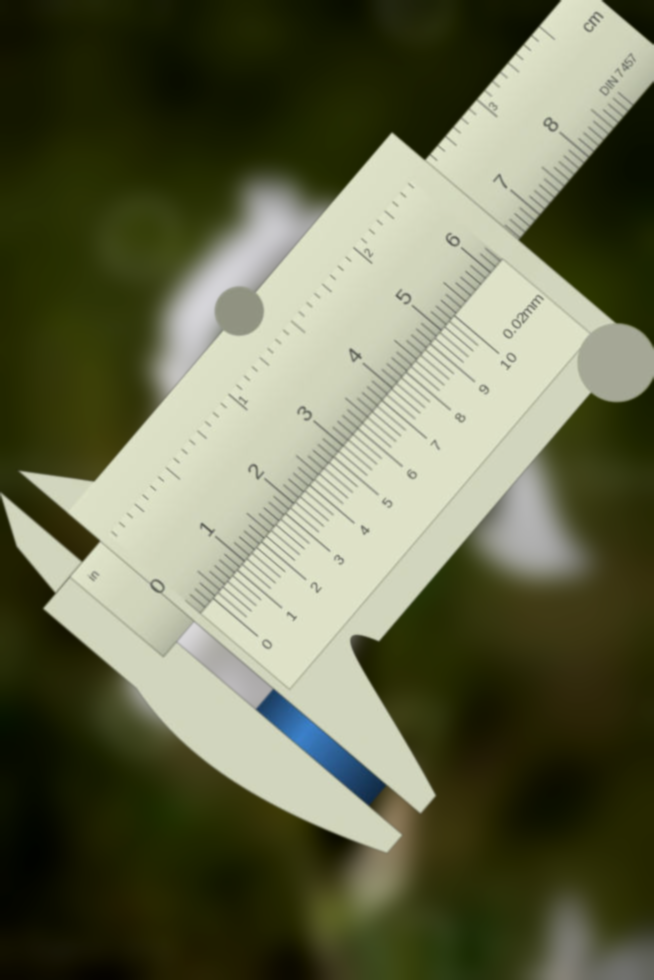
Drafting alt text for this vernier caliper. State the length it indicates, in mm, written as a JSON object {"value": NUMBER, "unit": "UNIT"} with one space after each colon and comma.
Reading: {"value": 3.6, "unit": "mm"}
